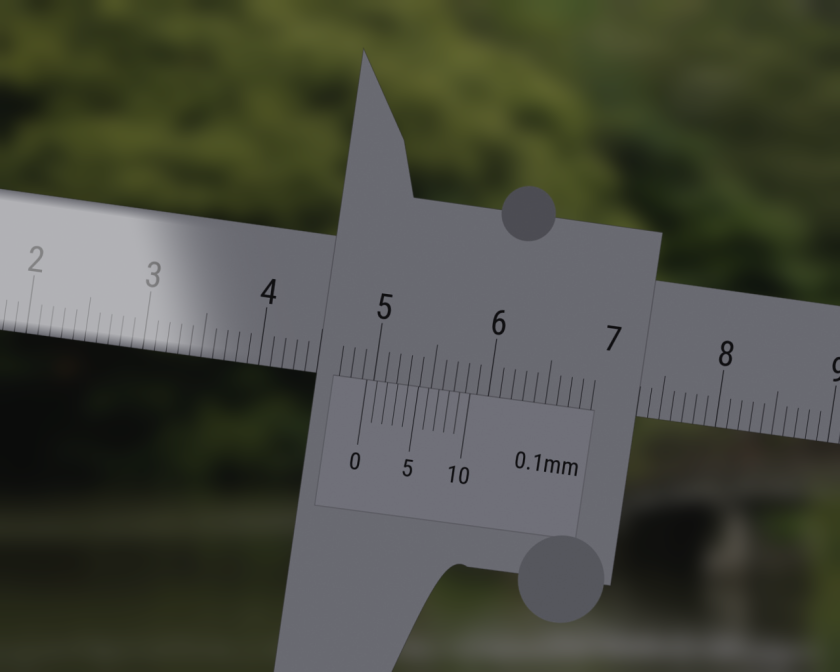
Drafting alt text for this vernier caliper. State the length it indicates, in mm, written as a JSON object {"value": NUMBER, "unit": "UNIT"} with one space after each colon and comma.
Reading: {"value": 49.4, "unit": "mm"}
